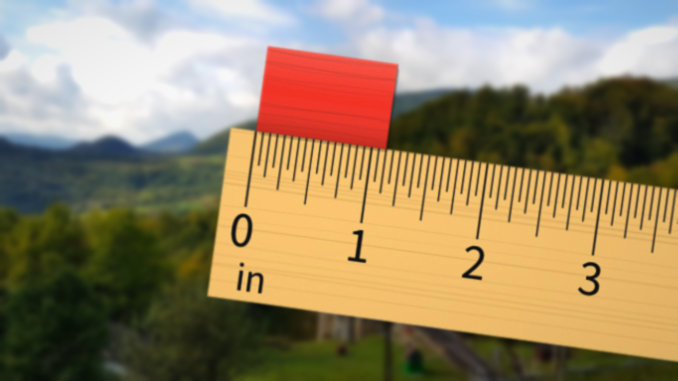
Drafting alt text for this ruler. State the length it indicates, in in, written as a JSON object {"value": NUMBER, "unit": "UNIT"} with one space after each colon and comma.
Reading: {"value": 1.125, "unit": "in"}
